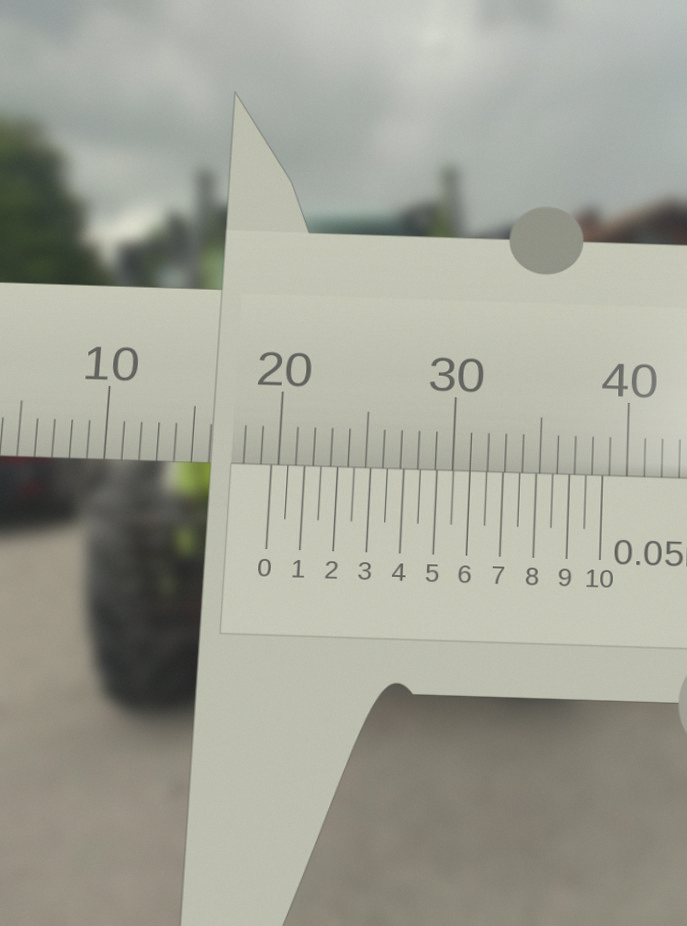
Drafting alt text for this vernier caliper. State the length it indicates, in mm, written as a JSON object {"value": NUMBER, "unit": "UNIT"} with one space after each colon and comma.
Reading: {"value": 19.6, "unit": "mm"}
